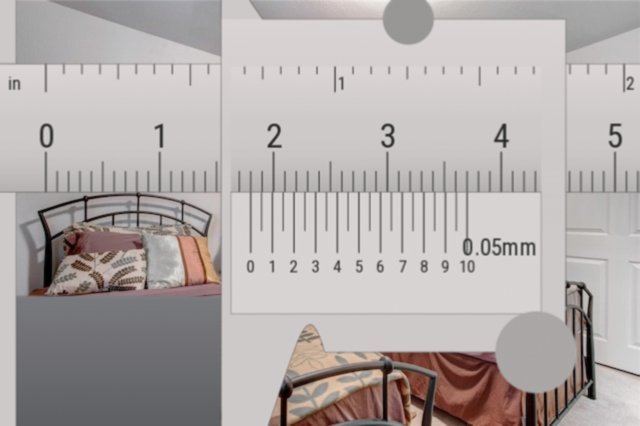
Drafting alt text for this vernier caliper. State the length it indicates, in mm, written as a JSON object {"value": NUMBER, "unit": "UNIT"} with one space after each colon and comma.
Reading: {"value": 18.0, "unit": "mm"}
